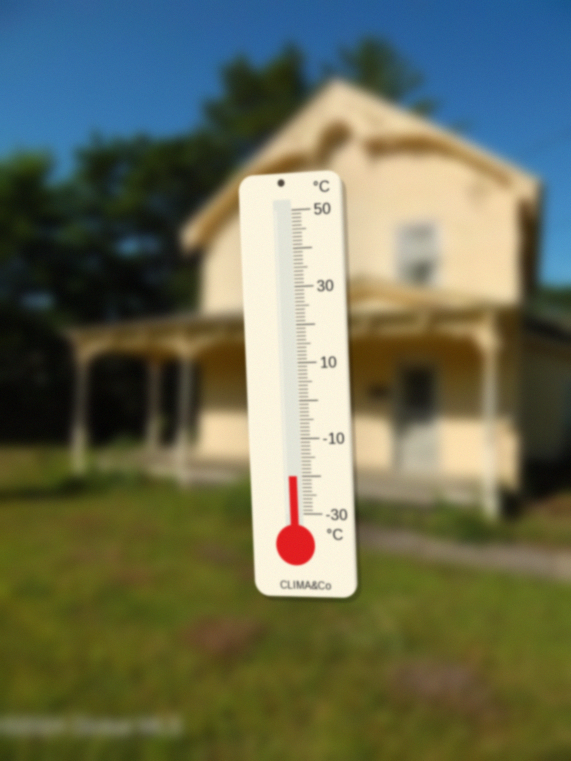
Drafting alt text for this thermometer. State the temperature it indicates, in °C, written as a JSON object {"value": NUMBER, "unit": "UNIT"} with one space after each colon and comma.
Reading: {"value": -20, "unit": "°C"}
